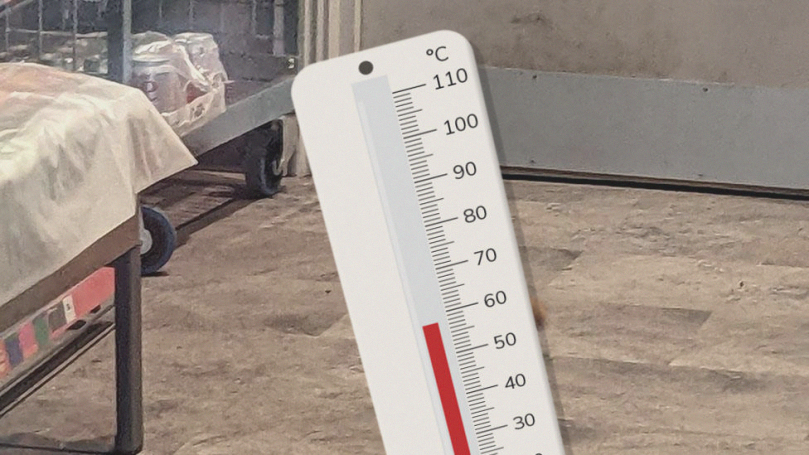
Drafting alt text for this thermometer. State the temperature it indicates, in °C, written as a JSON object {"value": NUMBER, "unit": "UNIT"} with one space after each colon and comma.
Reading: {"value": 58, "unit": "°C"}
